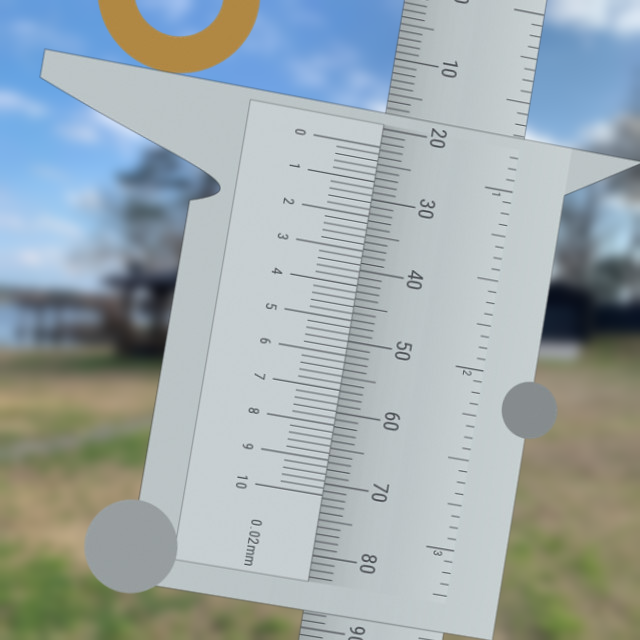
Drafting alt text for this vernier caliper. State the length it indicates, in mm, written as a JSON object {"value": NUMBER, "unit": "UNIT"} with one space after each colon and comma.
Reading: {"value": 22.6, "unit": "mm"}
